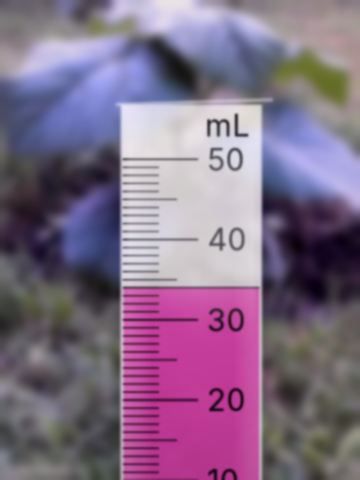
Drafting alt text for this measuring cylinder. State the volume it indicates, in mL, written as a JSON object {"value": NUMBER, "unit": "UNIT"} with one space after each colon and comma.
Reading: {"value": 34, "unit": "mL"}
